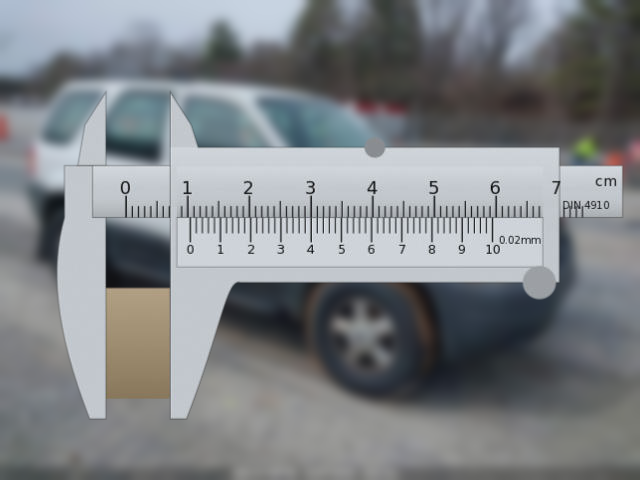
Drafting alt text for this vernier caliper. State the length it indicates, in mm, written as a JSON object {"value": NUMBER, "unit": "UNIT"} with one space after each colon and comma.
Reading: {"value": 10.4, "unit": "mm"}
